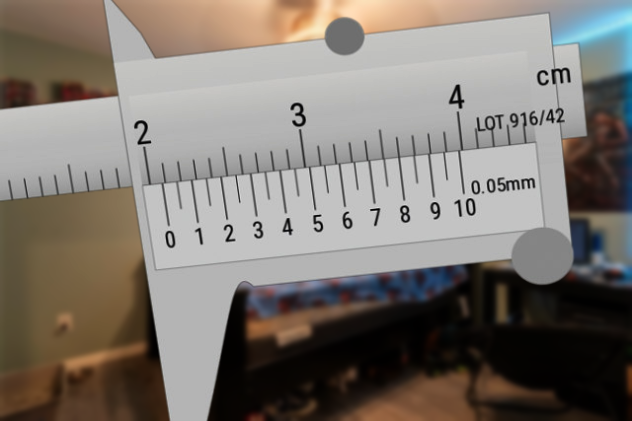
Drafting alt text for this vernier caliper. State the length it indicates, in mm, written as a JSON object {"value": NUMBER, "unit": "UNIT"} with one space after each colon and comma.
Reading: {"value": 20.8, "unit": "mm"}
